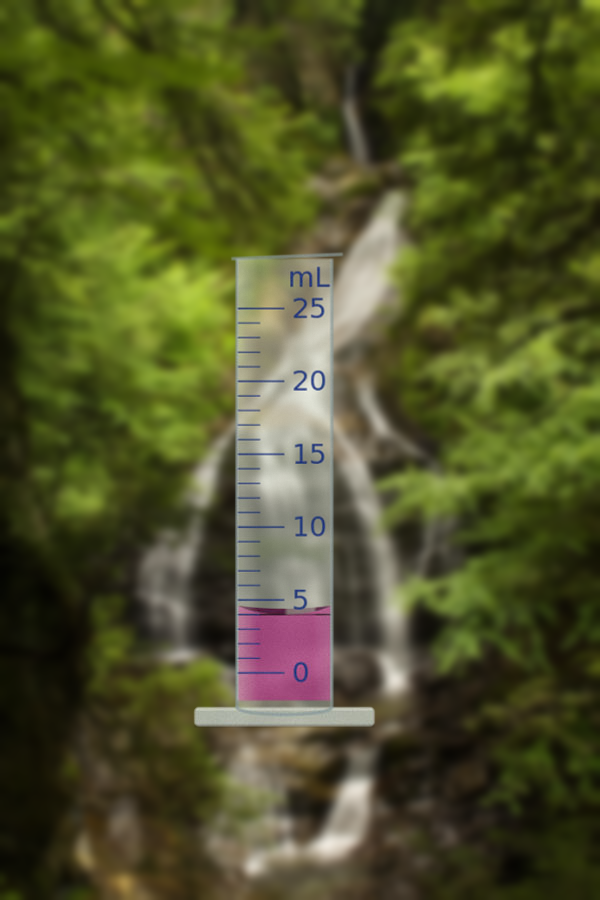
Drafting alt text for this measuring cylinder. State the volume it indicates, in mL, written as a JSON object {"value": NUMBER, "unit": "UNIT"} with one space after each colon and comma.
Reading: {"value": 4, "unit": "mL"}
